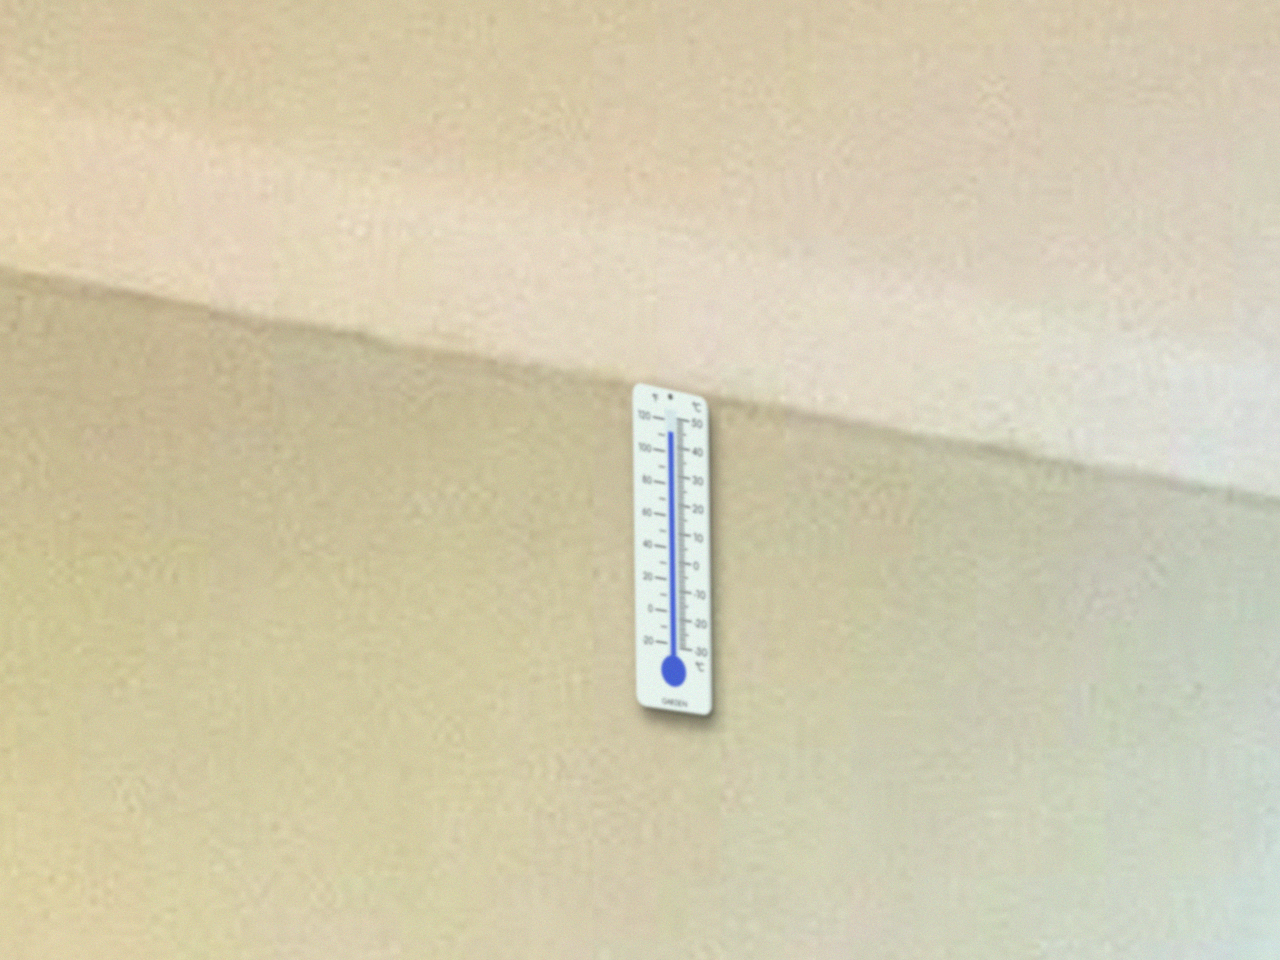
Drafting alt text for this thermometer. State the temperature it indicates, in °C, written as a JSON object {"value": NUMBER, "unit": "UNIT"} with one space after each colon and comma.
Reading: {"value": 45, "unit": "°C"}
